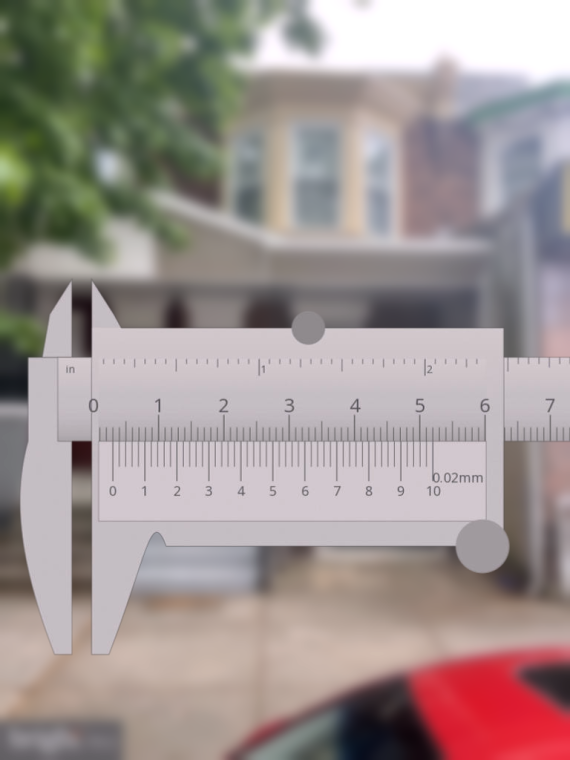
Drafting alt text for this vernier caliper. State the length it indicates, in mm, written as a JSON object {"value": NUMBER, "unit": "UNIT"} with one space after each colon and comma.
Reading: {"value": 3.0, "unit": "mm"}
